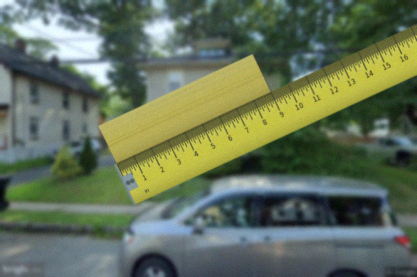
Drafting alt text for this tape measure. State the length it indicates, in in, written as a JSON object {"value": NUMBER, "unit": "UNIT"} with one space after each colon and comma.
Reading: {"value": 9, "unit": "in"}
